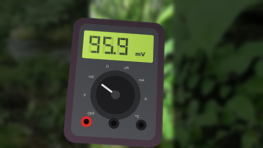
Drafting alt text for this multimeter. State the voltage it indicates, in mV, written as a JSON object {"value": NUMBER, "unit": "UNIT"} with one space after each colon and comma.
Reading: {"value": 95.9, "unit": "mV"}
